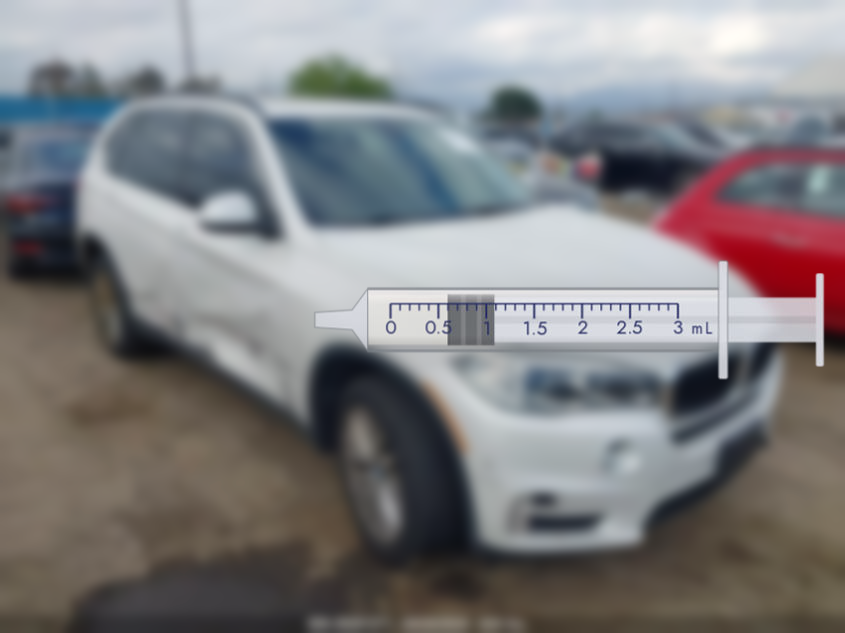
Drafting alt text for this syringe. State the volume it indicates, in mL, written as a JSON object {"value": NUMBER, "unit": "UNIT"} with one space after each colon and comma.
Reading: {"value": 0.6, "unit": "mL"}
